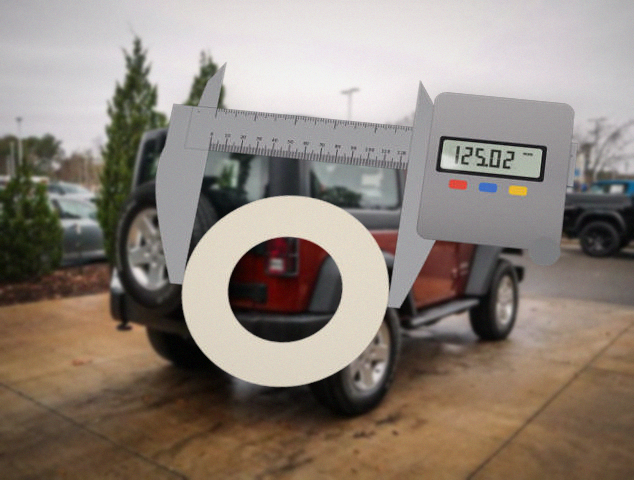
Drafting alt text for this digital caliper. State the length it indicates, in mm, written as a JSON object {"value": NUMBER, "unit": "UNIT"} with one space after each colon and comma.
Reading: {"value": 125.02, "unit": "mm"}
